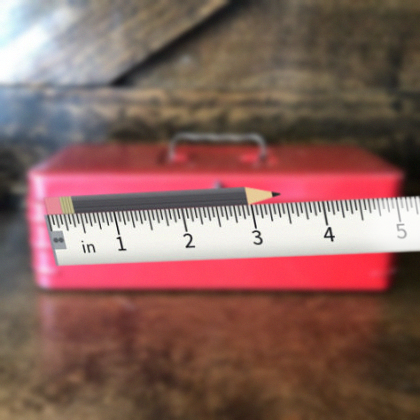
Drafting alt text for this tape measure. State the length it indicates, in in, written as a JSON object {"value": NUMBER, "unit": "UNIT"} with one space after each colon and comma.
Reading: {"value": 3.4375, "unit": "in"}
